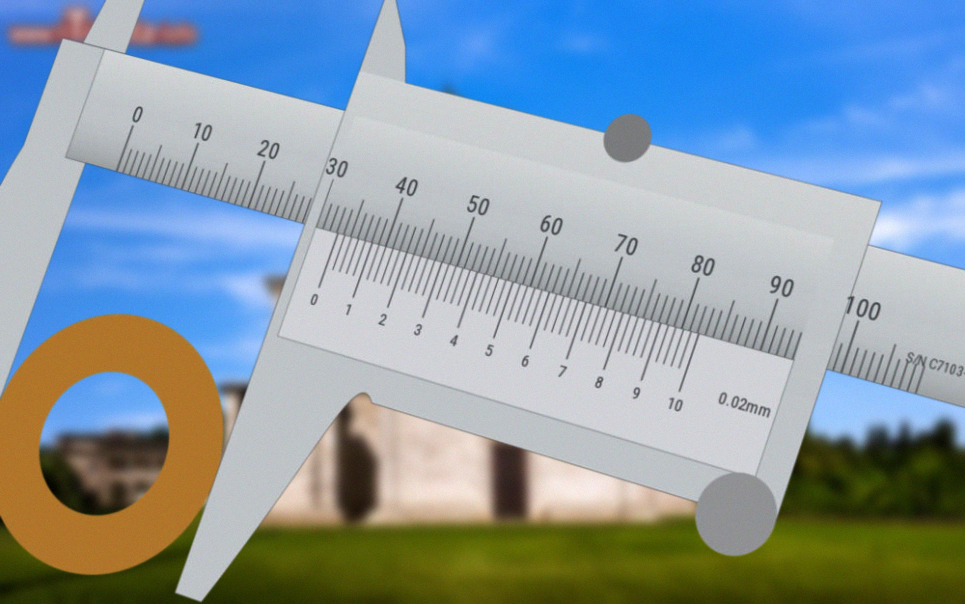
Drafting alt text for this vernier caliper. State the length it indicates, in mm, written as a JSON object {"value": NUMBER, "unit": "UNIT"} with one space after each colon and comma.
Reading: {"value": 33.2, "unit": "mm"}
